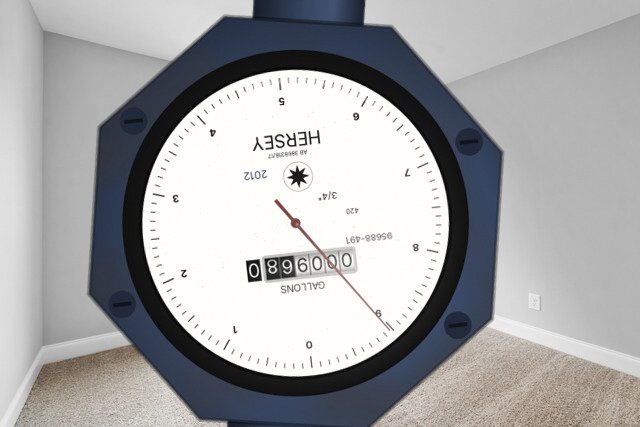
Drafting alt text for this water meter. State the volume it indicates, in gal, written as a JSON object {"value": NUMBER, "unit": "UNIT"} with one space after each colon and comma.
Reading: {"value": 9679.0, "unit": "gal"}
